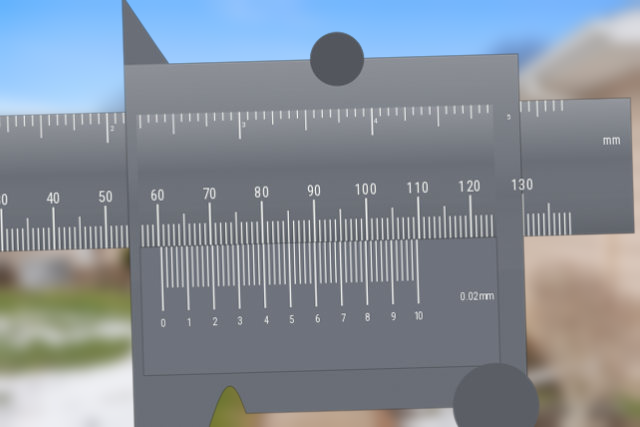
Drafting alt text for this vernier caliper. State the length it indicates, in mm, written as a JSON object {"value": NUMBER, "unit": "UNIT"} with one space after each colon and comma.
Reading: {"value": 60.5, "unit": "mm"}
